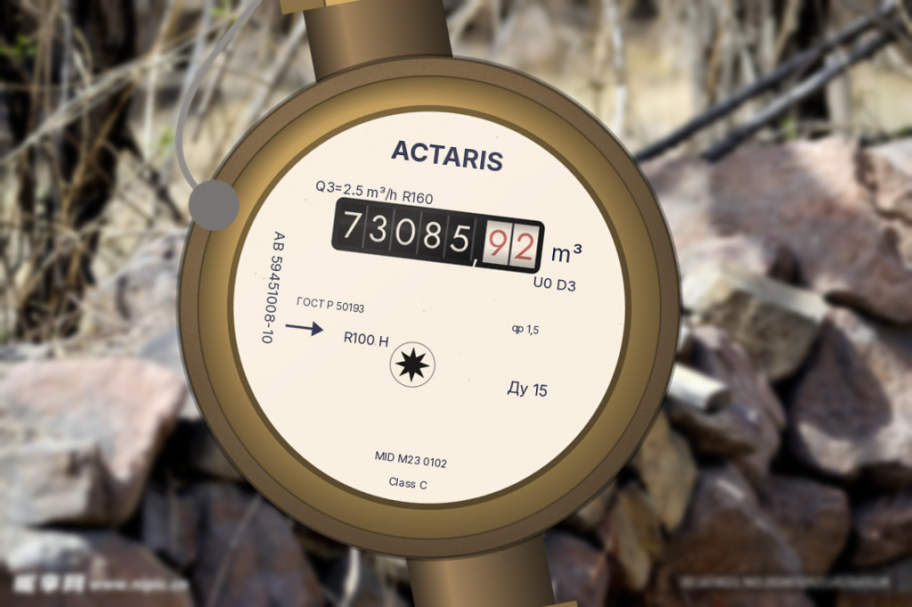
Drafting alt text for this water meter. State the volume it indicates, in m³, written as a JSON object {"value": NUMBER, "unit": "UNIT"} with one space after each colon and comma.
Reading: {"value": 73085.92, "unit": "m³"}
